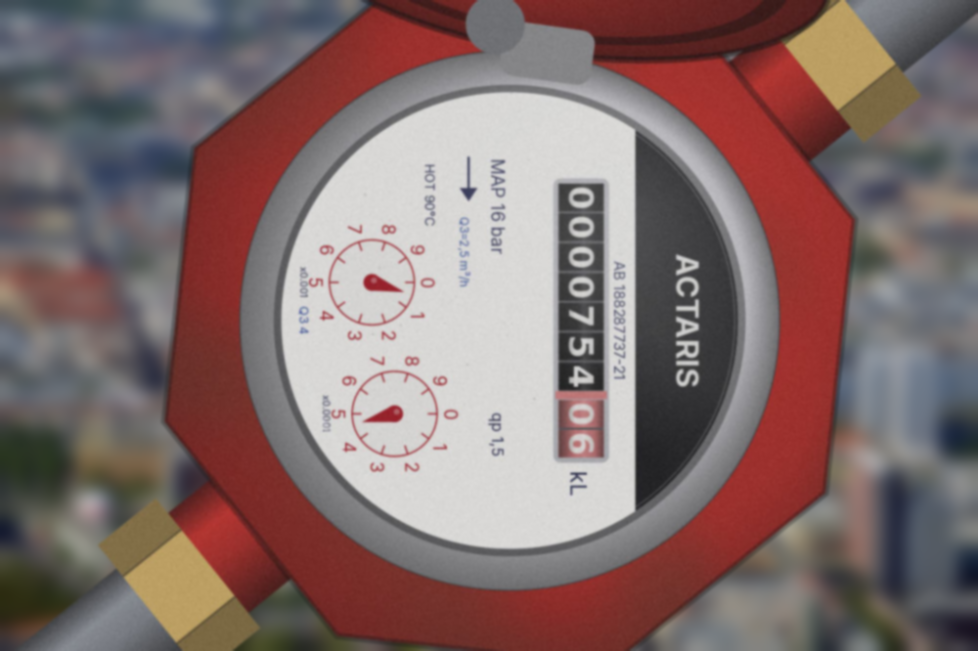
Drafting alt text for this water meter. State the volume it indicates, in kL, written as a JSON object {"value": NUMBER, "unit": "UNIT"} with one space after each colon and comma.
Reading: {"value": 754.0604, "unit": "kL"}
